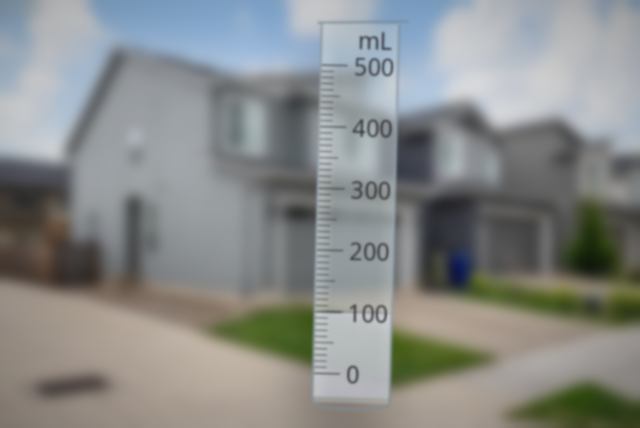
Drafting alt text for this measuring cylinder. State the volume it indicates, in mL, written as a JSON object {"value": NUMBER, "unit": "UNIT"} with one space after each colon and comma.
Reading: {"value": 100, "unit": "mL"}
